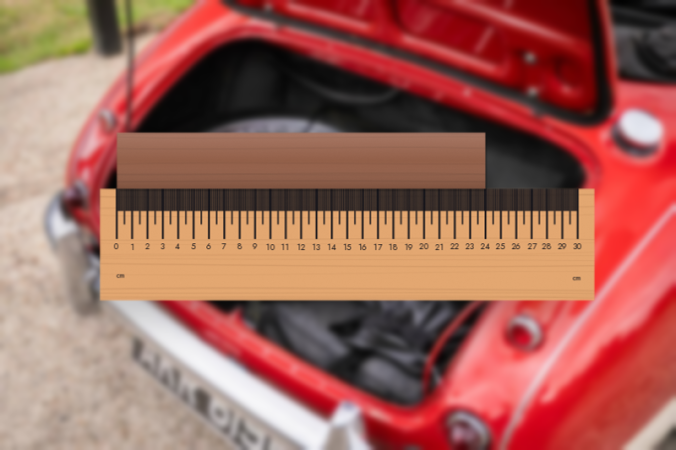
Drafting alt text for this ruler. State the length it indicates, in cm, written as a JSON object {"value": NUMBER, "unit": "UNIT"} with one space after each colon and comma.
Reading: {"value": 24, "unit": "cm"}
